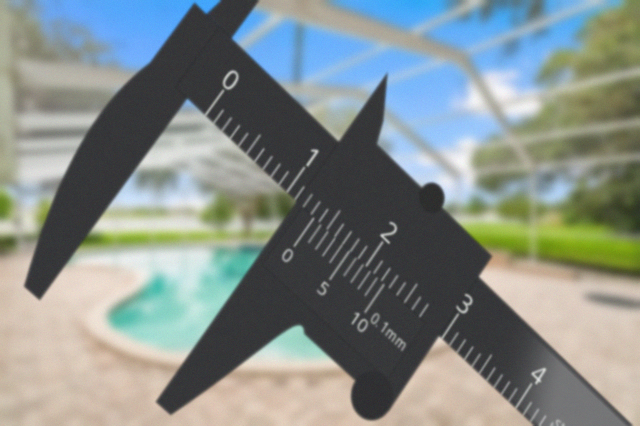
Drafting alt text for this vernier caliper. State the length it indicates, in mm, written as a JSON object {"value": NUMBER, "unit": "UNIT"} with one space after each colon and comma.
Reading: {"value": 13.4, "unit": "mm"}
